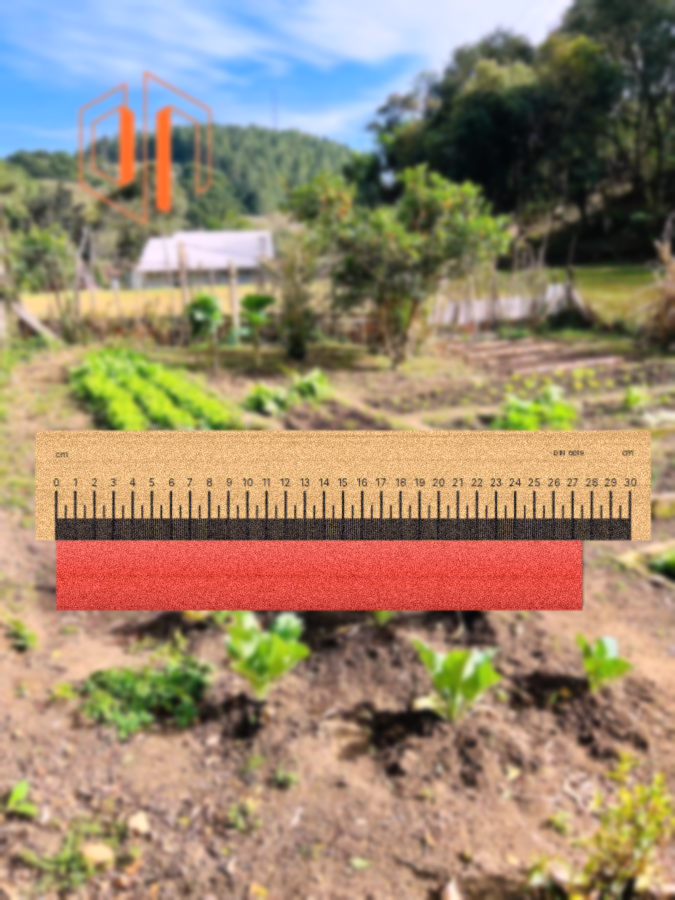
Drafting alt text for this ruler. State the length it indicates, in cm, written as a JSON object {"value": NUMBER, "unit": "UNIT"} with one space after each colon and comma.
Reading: {"value": 27.5, "unit": "cm"}
